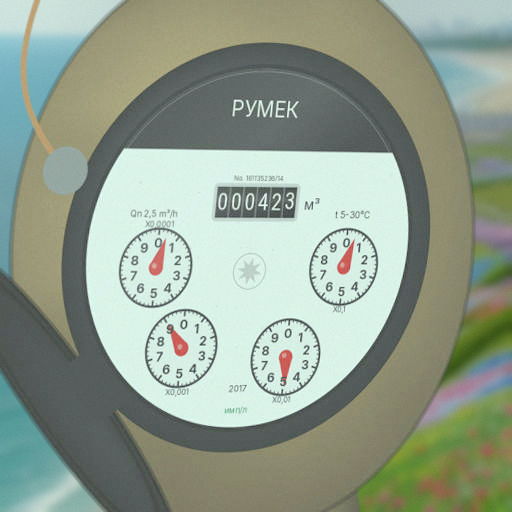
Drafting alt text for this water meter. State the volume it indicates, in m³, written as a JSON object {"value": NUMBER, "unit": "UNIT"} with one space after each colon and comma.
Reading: {"value": 423.0490, "unit": "m³"}
